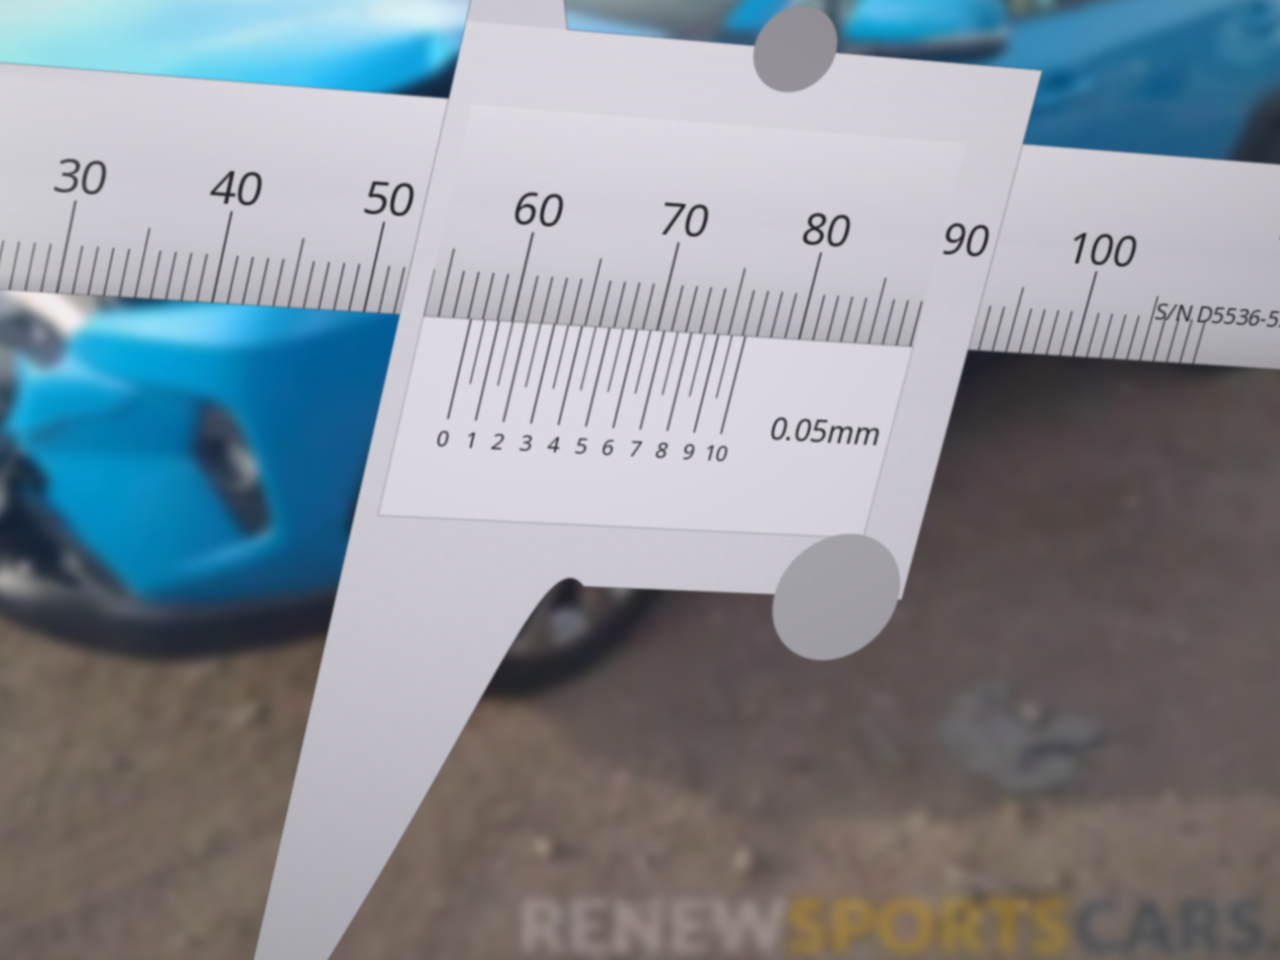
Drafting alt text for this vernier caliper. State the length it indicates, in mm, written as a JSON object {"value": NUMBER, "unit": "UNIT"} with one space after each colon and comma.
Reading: {"value": 57.2, "unit": "mm"}
